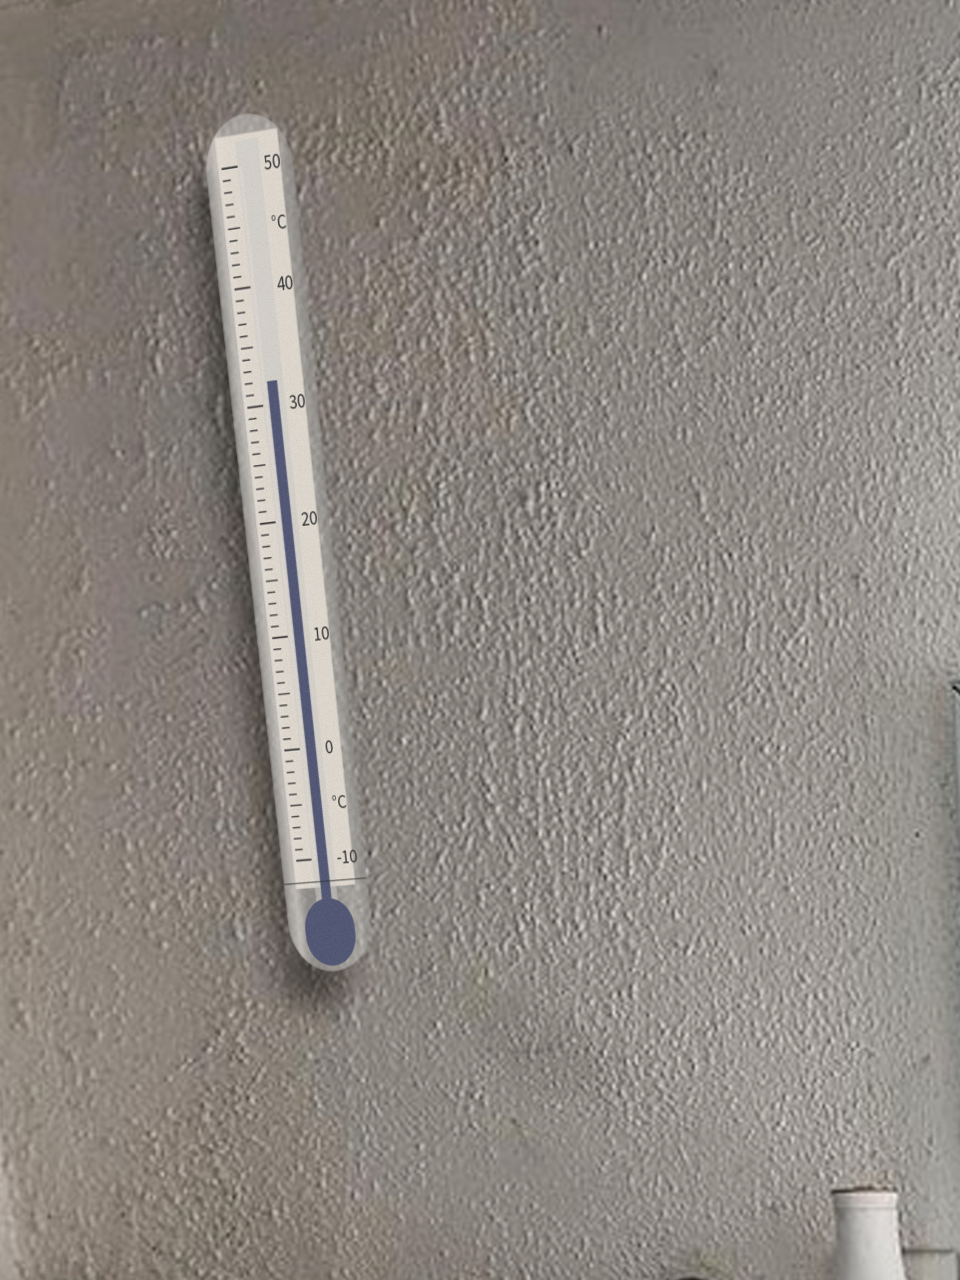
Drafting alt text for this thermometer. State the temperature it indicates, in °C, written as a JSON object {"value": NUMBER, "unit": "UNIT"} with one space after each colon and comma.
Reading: {"value": 32, "unit": "°C"}
